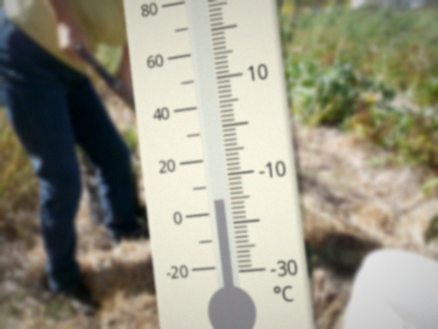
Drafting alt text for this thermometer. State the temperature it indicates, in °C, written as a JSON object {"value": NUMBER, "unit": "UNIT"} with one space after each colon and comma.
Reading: {"value": -15, "unit": "°C"}
